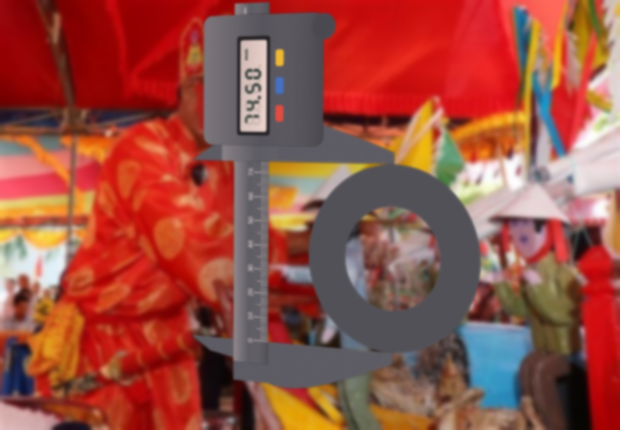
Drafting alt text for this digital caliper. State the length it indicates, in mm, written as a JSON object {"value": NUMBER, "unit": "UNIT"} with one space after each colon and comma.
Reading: {"value": 74.50, "unit": "mm"}
